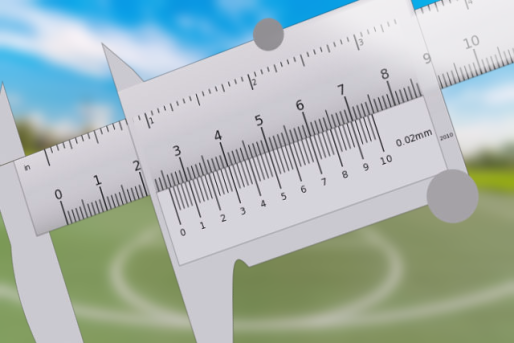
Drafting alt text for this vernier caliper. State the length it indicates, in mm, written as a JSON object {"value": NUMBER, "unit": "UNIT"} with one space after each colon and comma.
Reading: {"value": 25.5, "unit": "mm"}
